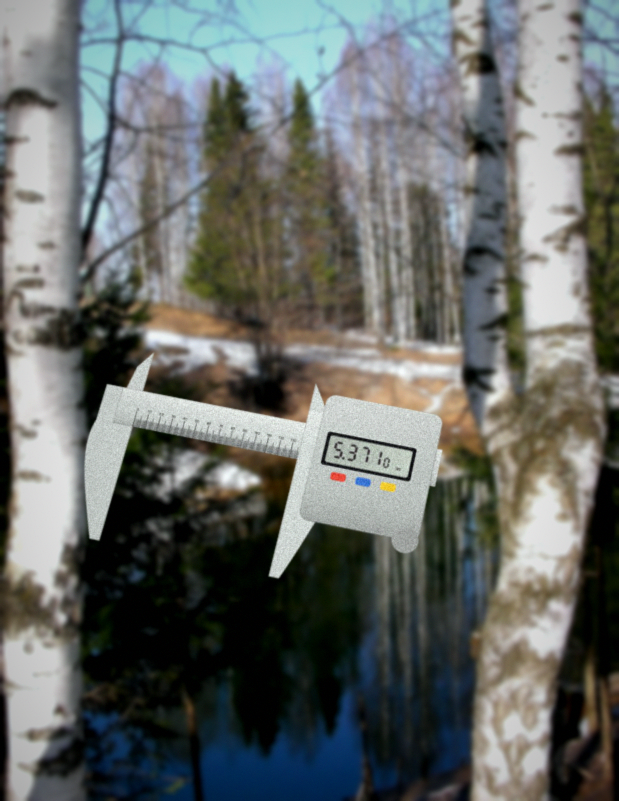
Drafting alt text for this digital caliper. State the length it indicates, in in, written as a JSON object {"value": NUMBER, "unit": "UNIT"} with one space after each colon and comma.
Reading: {"value": 5.3710, "unit": "in"}
